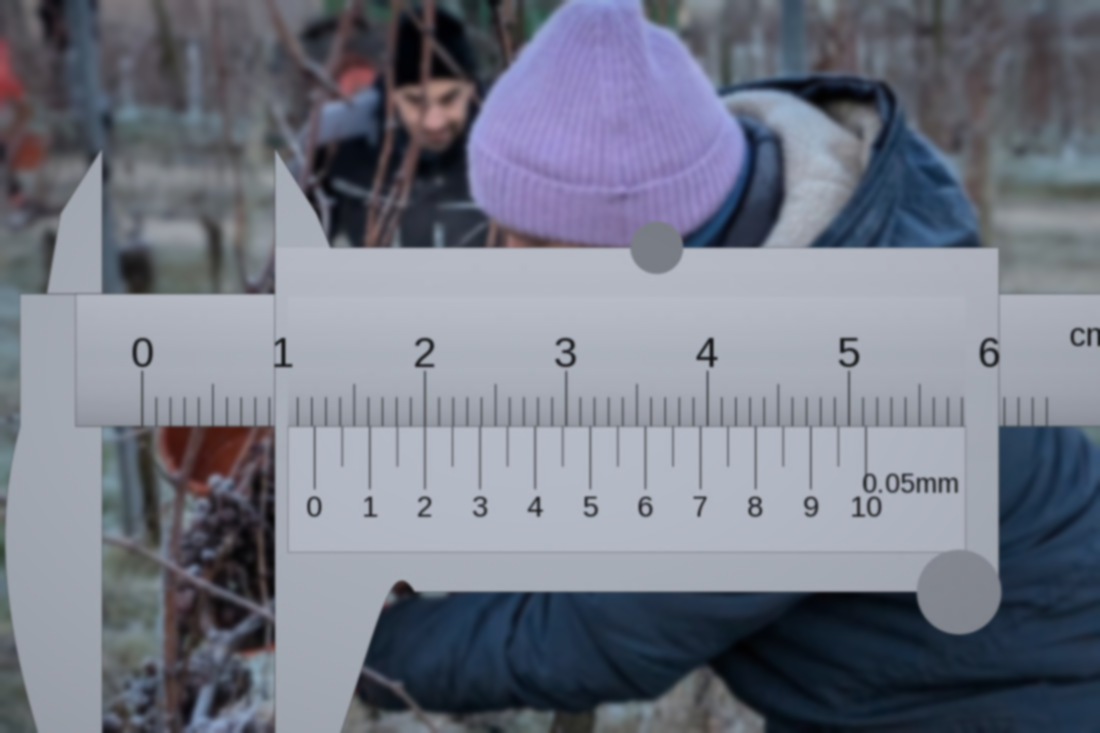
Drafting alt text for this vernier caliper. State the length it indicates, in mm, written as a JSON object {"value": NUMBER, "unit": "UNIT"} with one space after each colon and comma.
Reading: {"value": 12.2, "unit": "mm"}
